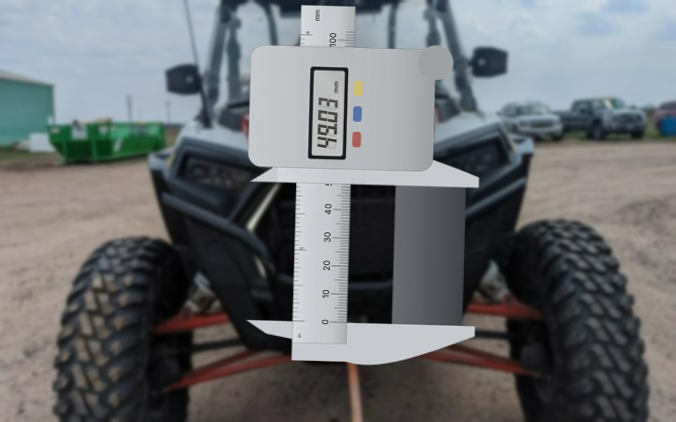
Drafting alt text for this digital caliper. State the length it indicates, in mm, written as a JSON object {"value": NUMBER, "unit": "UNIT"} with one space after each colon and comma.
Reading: {"value": 49.03, "unit": "mm"}
